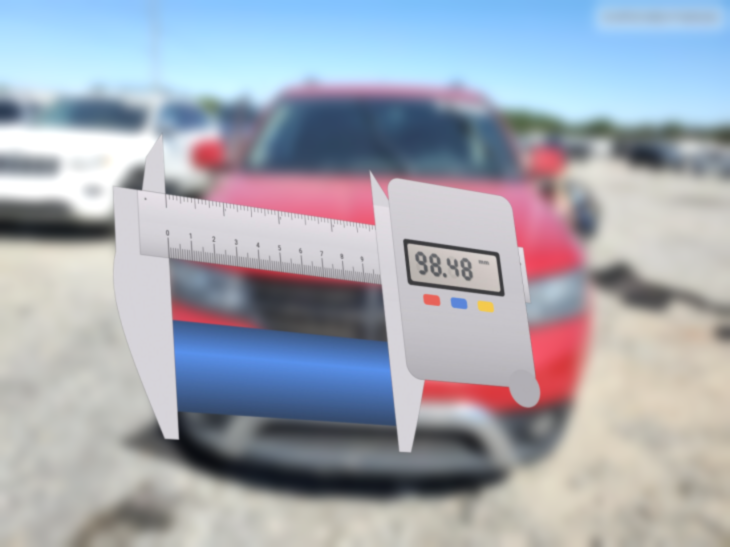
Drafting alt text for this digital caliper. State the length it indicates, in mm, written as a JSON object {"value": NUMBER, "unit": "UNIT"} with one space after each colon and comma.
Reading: {"value": 98.48, "unit": "mm"}
